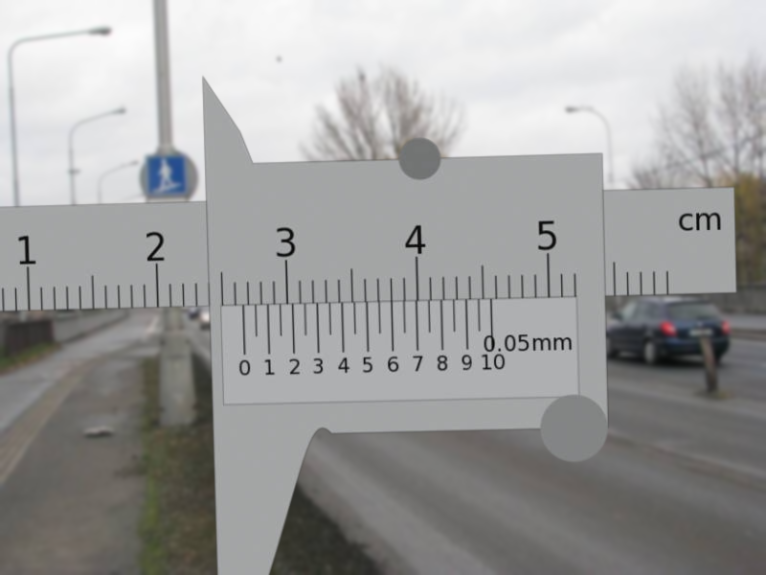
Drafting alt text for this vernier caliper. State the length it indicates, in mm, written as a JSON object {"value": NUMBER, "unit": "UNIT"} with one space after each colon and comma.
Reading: {"value": 26.6, "unit": "mm"}
